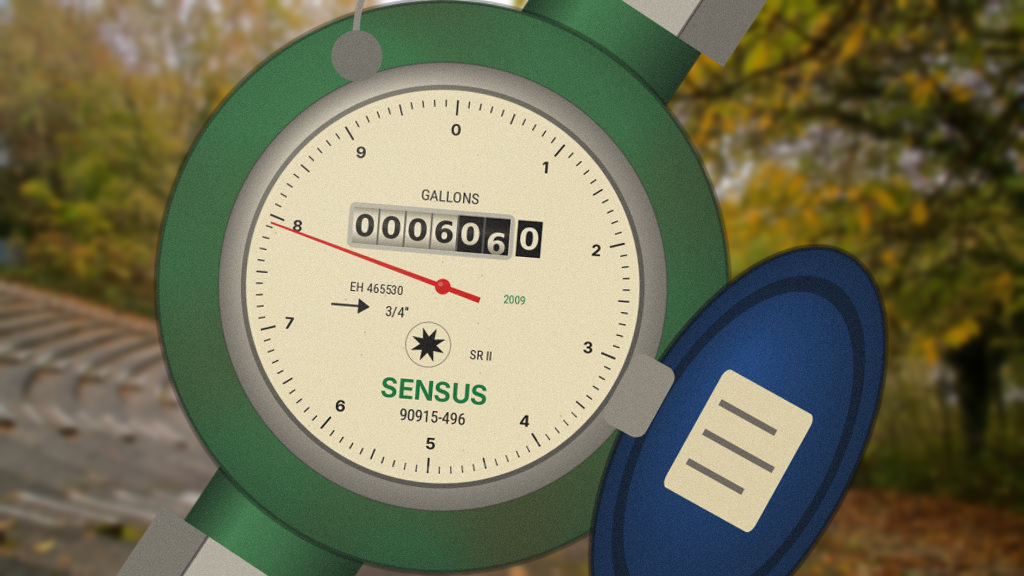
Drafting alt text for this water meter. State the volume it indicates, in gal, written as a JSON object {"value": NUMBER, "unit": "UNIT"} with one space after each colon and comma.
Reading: {"value": 6057.9, "unit": "gal"}
